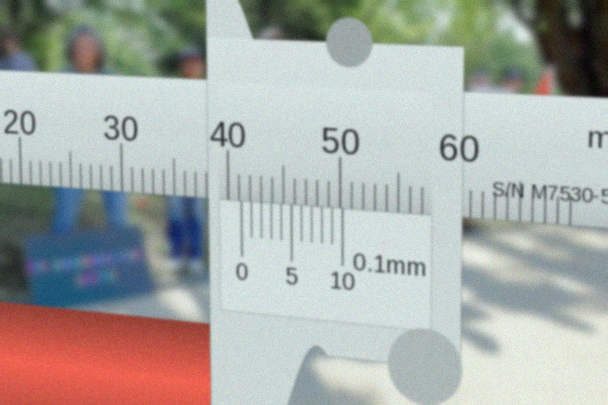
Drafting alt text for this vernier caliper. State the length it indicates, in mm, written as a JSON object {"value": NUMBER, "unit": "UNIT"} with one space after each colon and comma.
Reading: {"value": 41.2, "unit": "mm"}
